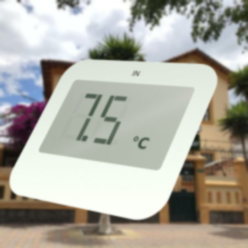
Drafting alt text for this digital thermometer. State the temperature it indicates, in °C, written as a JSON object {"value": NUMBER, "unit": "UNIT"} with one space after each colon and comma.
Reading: {"value": 7.5, "unit": "°C"}
